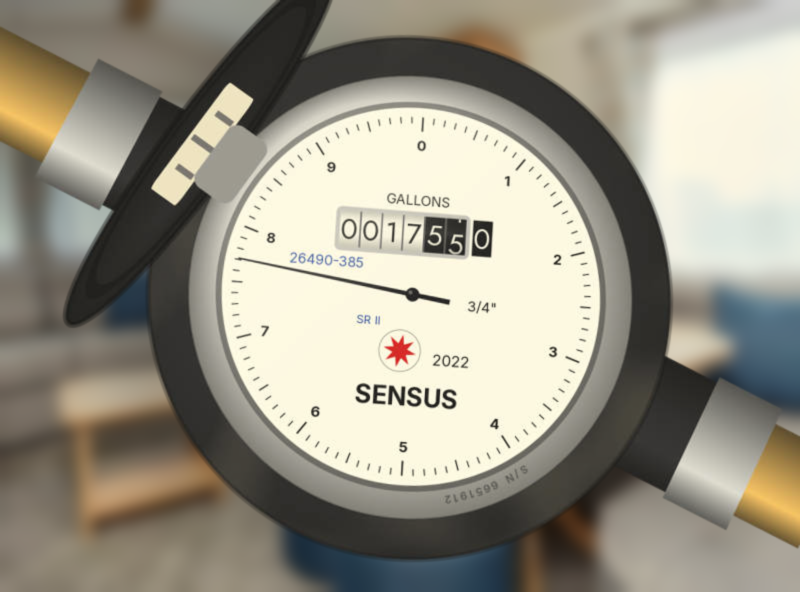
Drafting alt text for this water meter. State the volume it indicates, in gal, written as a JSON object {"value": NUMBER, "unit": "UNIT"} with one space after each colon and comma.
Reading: {"value": 17547.7, "unit": "gal"}
